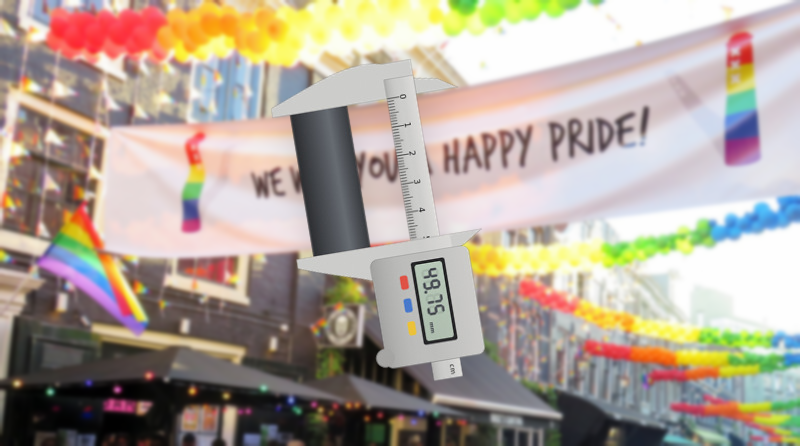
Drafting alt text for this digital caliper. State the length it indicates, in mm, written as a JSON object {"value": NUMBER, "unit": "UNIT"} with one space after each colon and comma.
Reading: {"value": 49.75, "unit": "mm"}
